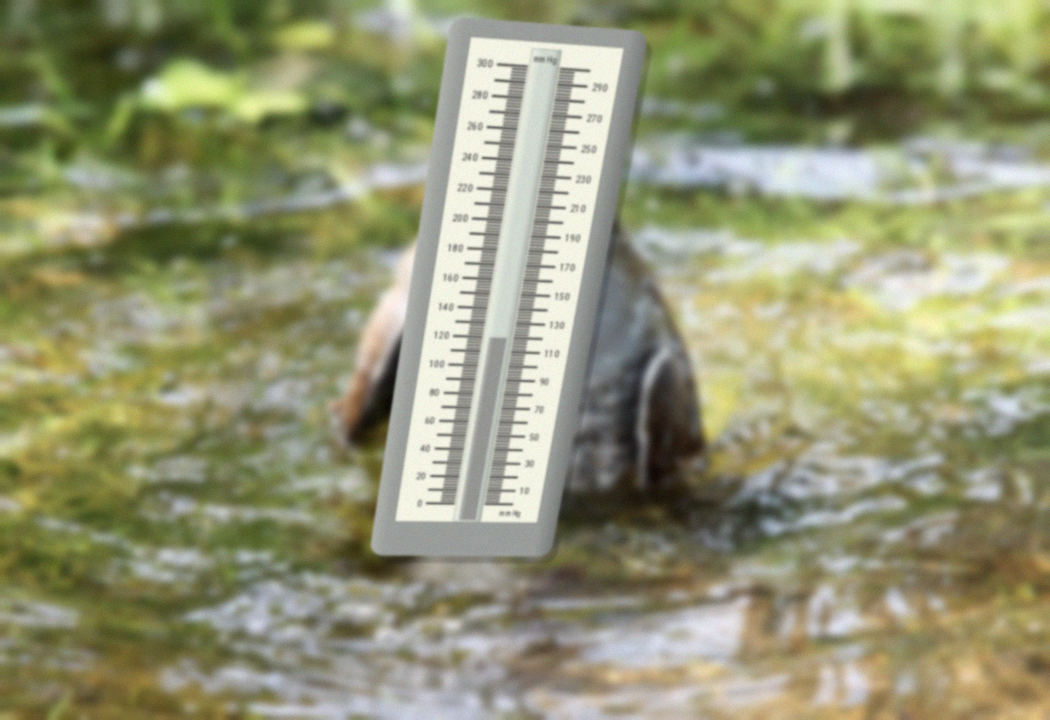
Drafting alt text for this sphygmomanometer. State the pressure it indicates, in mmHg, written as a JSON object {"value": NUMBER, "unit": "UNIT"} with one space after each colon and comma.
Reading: {"value": 120, "unit": "mmHg"}
